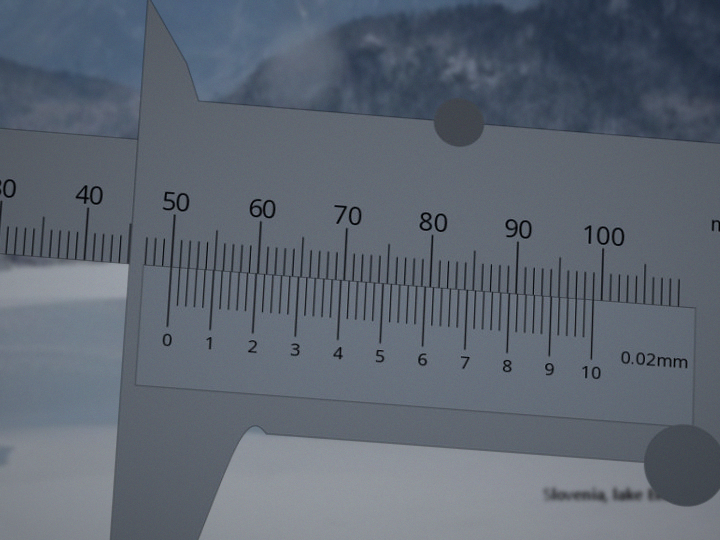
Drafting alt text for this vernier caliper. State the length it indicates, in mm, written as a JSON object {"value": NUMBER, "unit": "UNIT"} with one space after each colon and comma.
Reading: {"value": 50.0, "unit": "mm"}
